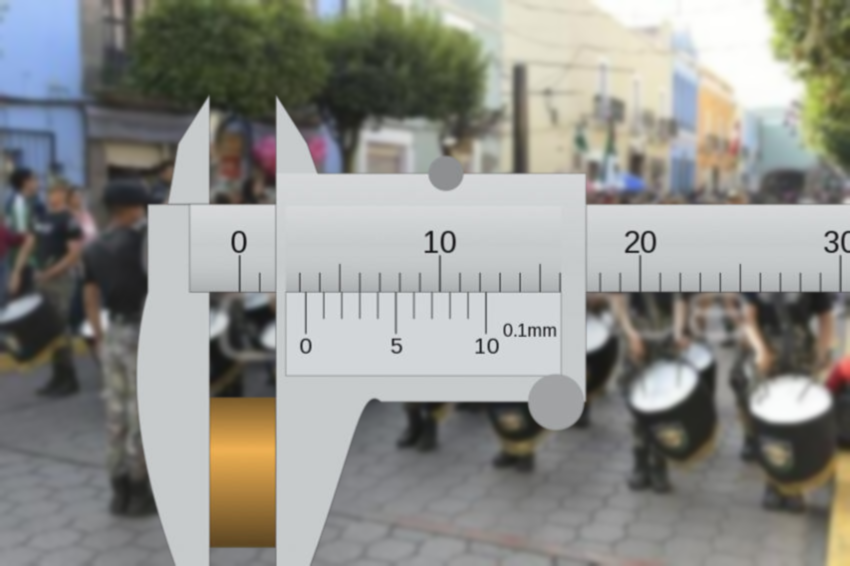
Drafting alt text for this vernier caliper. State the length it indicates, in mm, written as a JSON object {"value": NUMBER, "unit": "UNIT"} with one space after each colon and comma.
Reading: {"value": 3.3, "unit": "mm"}
